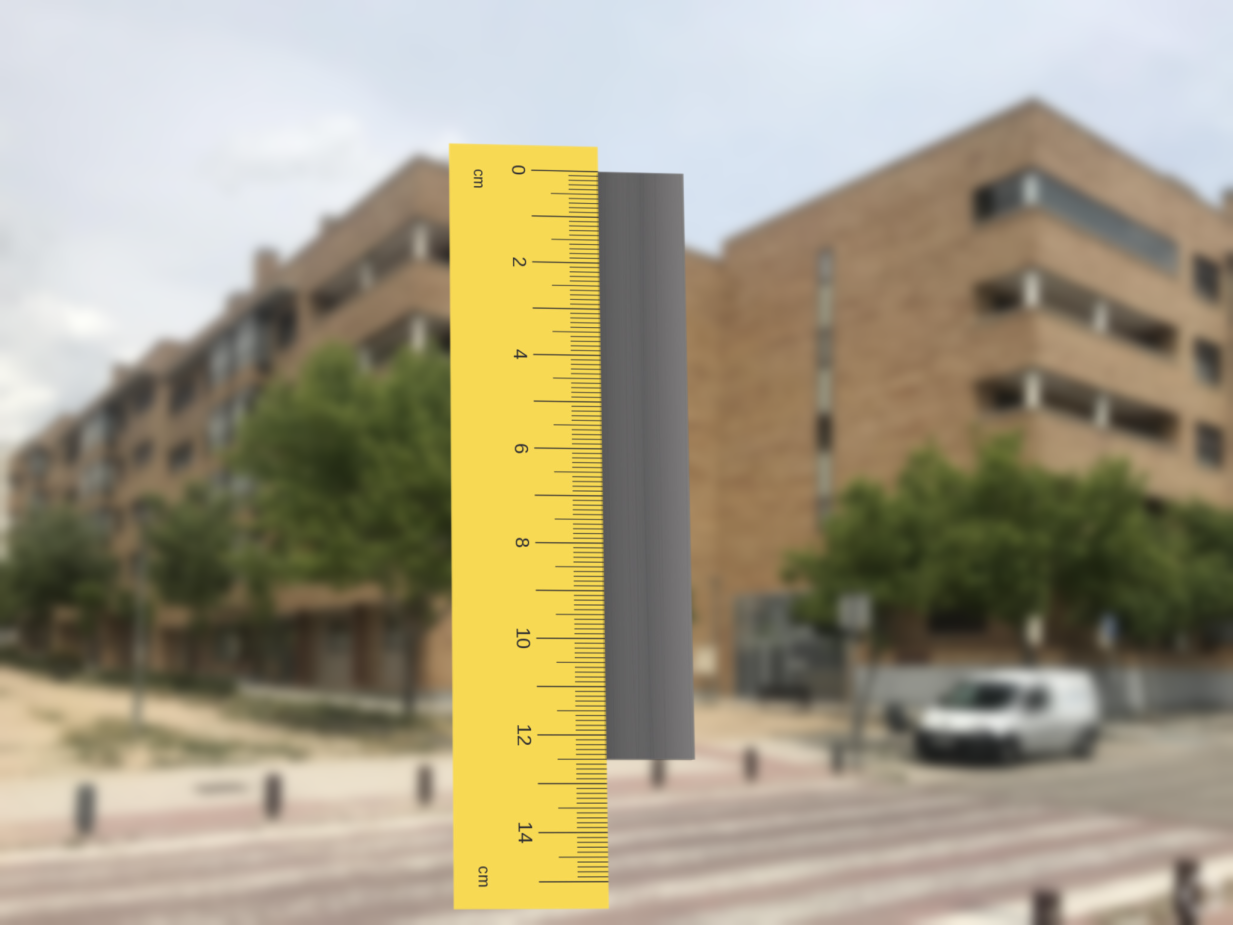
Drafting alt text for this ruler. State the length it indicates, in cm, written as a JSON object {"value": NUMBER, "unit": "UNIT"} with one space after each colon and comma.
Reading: {"value": 12.5, "unit": "cm"}
